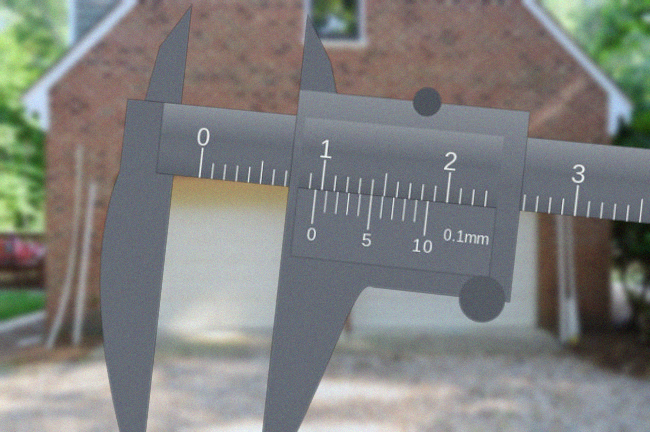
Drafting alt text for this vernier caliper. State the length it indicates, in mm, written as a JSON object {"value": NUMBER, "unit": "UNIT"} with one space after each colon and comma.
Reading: {"value": 9.5, "unit": "mm"}
